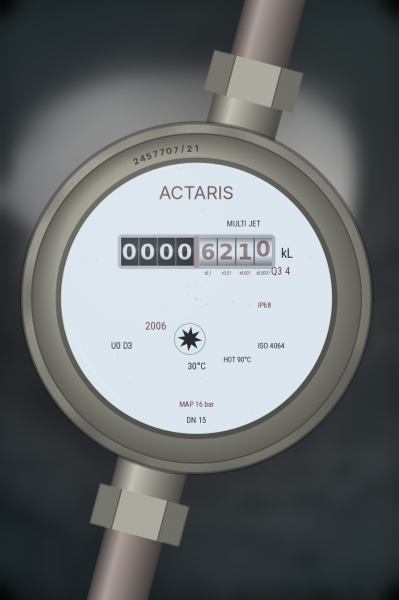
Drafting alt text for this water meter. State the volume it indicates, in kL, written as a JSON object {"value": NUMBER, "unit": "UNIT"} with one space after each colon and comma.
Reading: {"value": 0.6210, "unit": "kL"}
